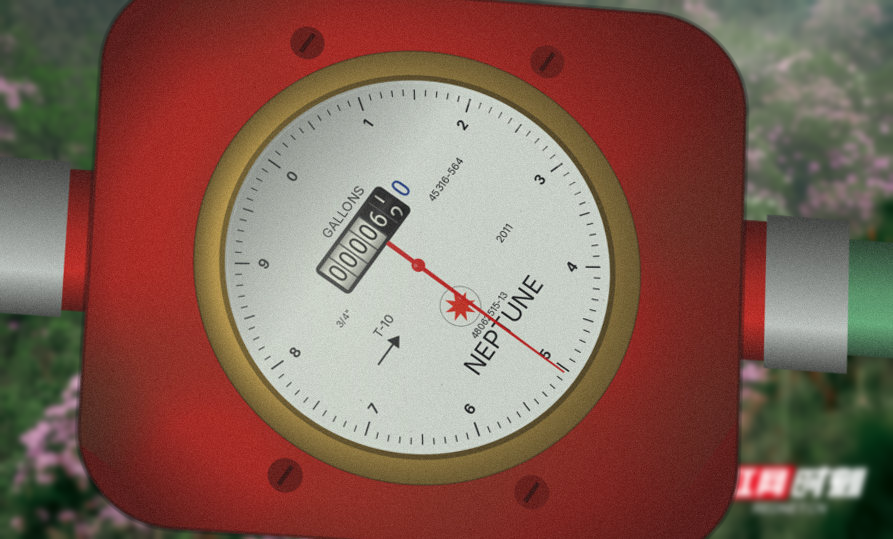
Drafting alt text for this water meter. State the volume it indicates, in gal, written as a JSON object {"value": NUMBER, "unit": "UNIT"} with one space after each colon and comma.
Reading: {"value": 615.0, "unit": "gal"}
